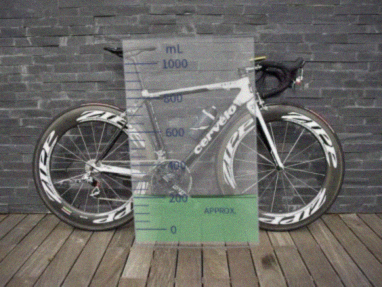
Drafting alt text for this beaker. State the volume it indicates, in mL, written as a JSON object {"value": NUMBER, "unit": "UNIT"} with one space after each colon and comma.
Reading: {"value": 200, "unit": "mL"}
